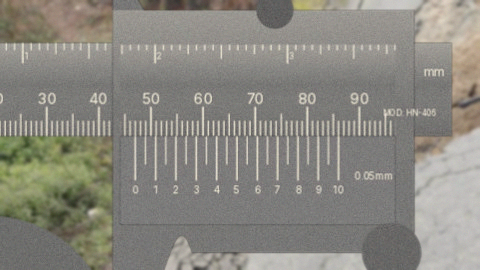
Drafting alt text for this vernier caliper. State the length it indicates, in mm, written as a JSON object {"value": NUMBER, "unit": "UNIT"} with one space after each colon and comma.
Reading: {"value": 47.0, "unit": "mm"}
